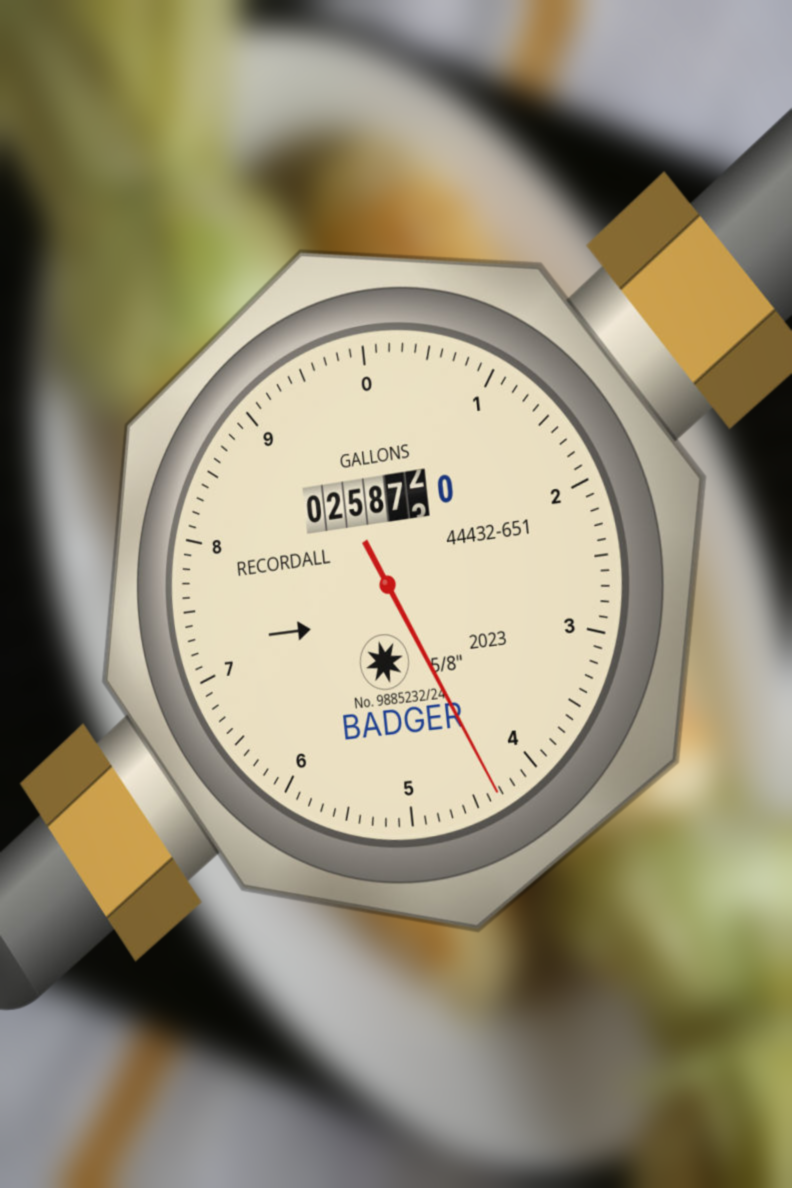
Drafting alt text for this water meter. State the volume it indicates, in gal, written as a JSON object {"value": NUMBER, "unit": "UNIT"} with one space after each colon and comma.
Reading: {"value": 258724.3, "unit": "gal"}
